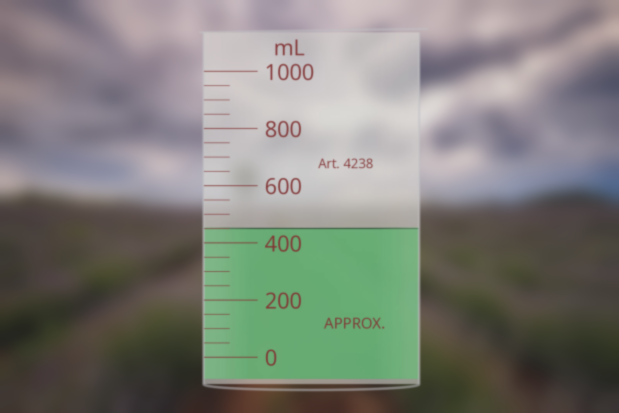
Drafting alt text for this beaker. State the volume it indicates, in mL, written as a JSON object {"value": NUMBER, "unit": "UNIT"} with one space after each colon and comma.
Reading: {"value": 450, "unit": "mL"}
